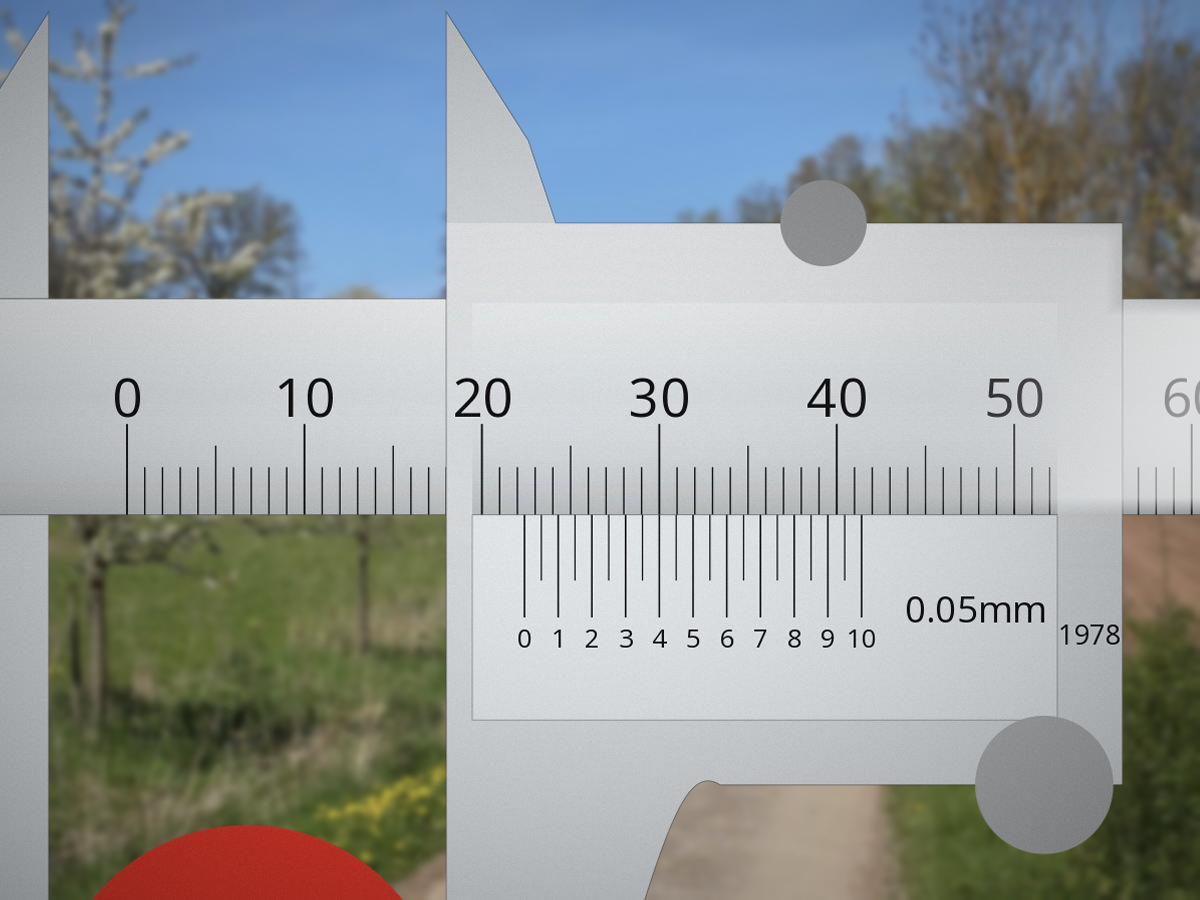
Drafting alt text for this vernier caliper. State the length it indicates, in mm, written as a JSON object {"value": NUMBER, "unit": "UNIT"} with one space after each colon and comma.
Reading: {"value": 22.4, "unit": "mm"}
